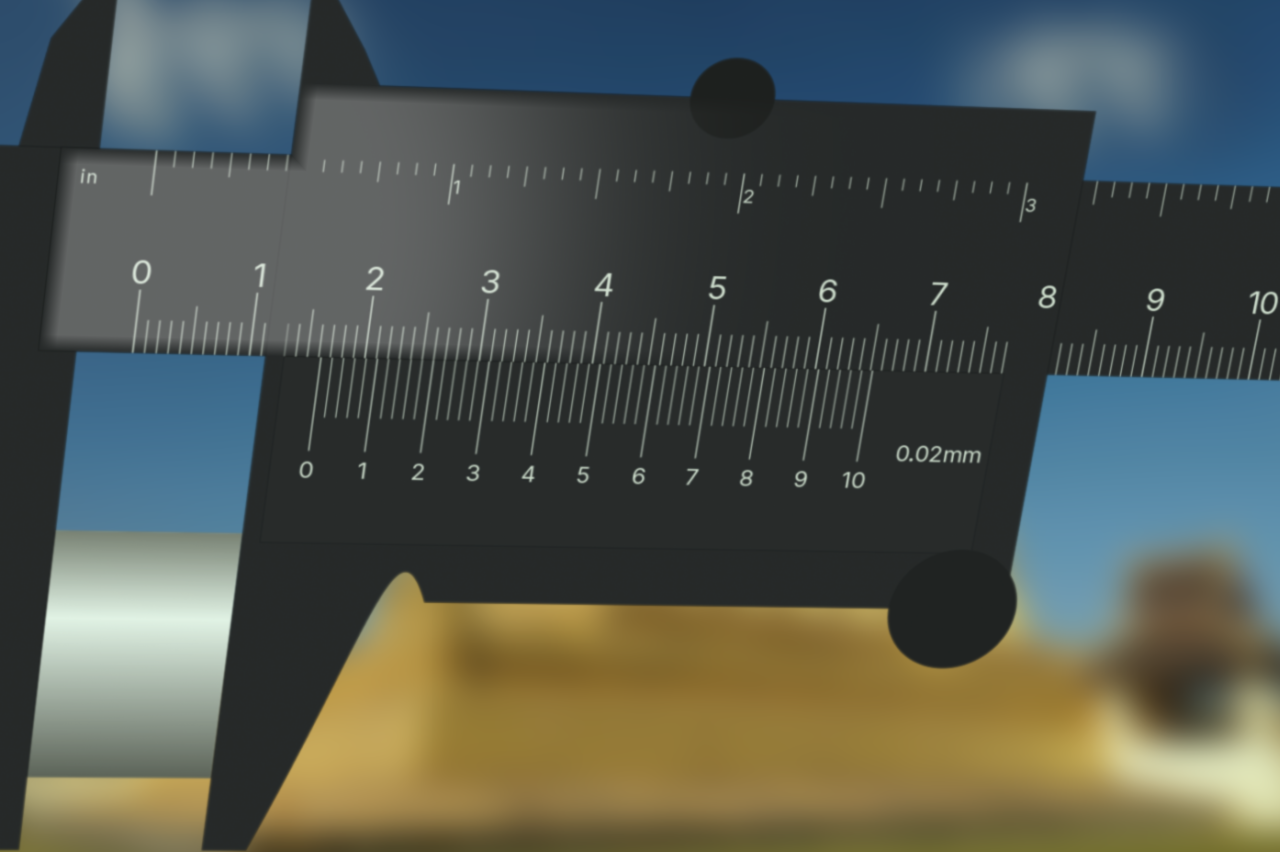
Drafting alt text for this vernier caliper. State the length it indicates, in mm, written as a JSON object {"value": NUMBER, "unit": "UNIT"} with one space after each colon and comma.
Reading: {"value": 16.2, "unit": "mm"}
